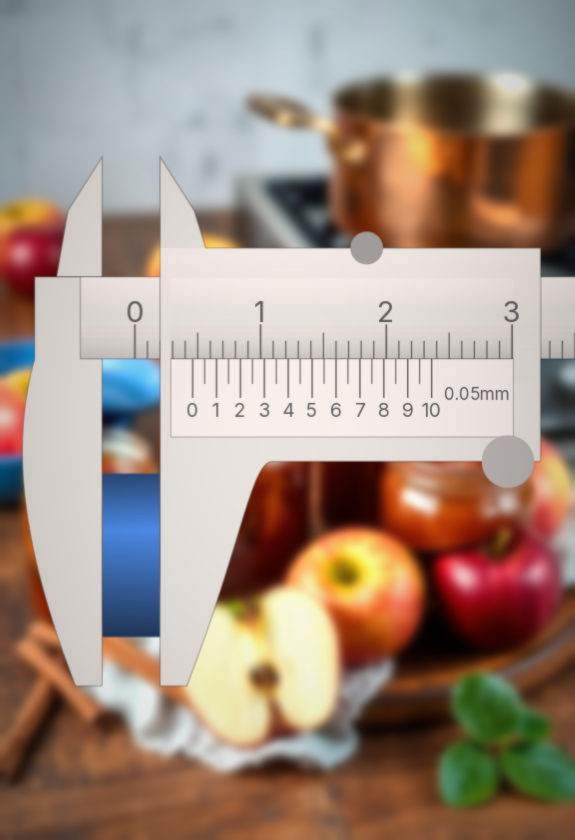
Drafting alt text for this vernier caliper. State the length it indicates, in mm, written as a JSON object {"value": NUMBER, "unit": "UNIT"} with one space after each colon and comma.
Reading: {"value": 4.6, "unit": "mm"}
